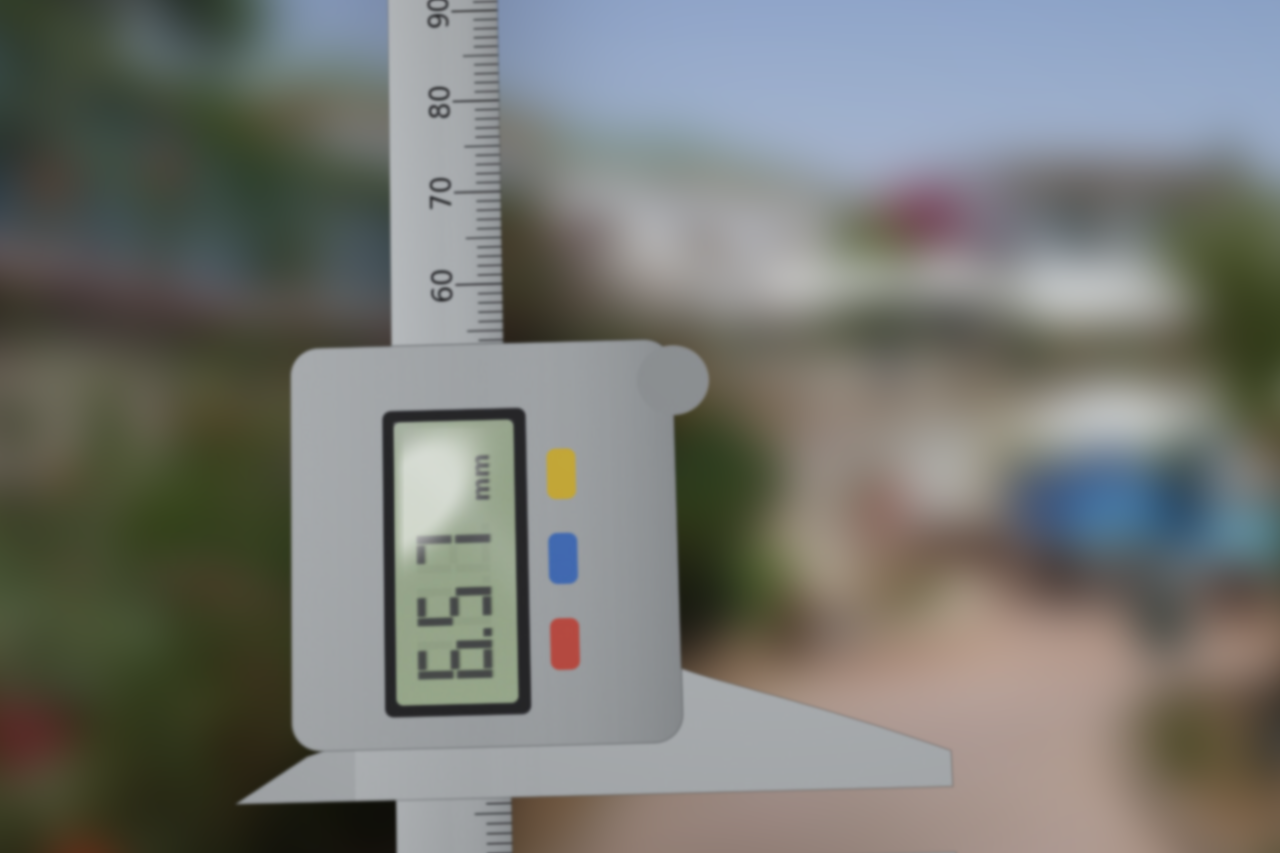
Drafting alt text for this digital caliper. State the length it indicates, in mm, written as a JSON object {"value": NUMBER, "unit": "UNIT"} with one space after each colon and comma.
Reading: {"value": 6.57, "unit": "mm"}
